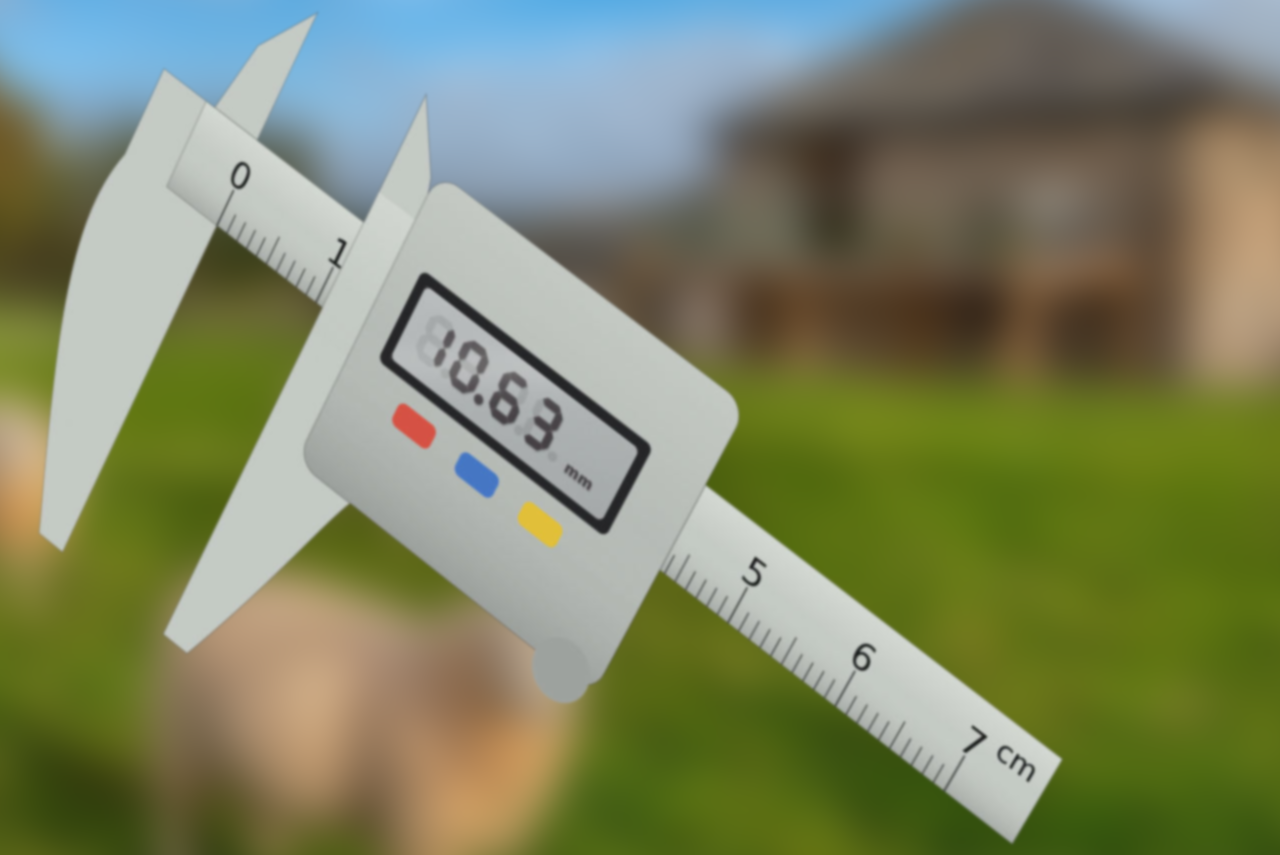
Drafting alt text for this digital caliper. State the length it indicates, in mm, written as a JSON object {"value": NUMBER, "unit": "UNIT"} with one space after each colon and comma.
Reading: {"value": 10.63, "unit": "mm"}
